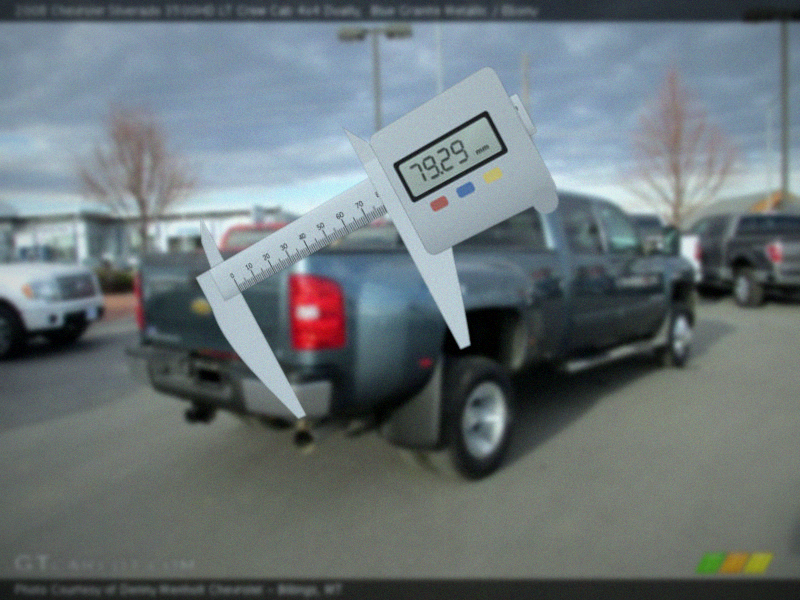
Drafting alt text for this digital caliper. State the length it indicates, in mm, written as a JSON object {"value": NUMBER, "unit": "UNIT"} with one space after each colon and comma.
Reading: {"value": 79.29, "unit": "mm"}
